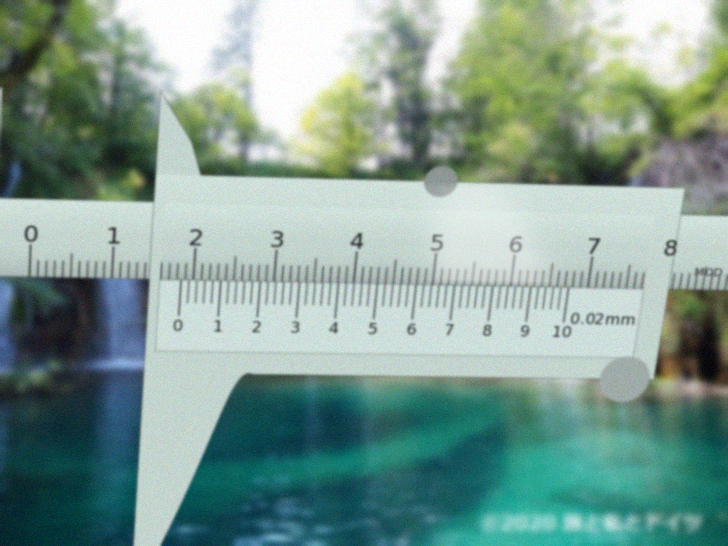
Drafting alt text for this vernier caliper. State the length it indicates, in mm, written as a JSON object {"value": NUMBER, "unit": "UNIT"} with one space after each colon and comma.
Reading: {"value": 18.5, "unit": "mm"}
